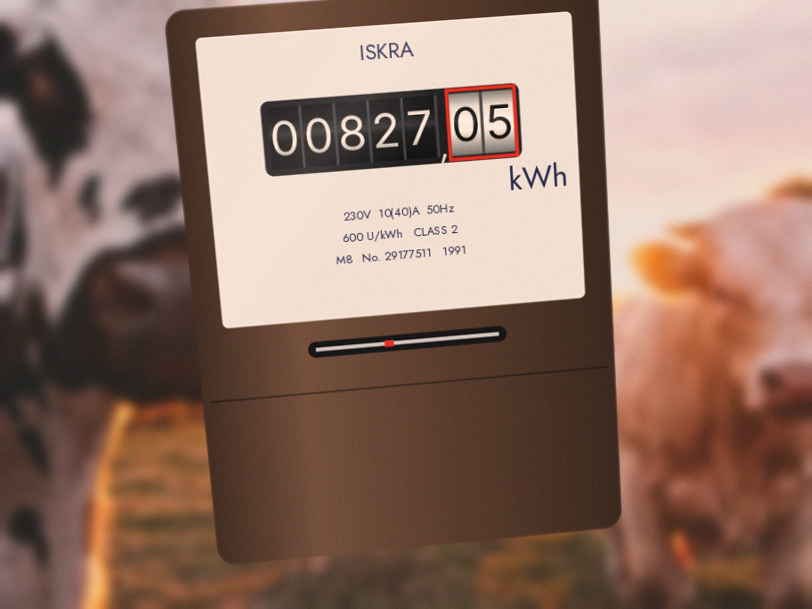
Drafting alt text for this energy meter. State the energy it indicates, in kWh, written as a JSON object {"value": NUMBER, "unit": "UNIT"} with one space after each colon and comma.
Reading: {"value": 827.05, "unit": "kWh"}
